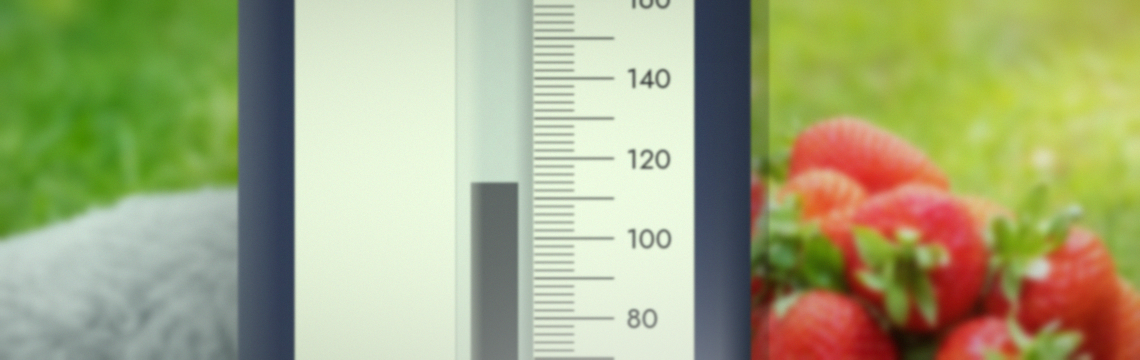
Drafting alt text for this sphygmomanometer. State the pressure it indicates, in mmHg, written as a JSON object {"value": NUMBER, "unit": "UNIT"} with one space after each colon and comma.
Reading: {"value": 114, "unit": "mmHg"}
